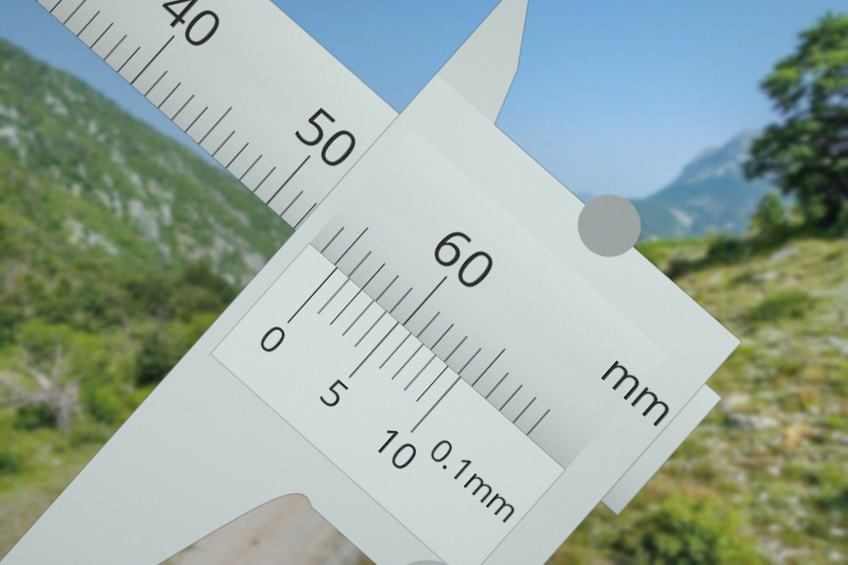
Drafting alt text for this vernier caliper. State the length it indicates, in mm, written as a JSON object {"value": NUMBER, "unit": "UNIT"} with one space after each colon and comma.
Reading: {"value": 55.2, "unit": "mm"}
